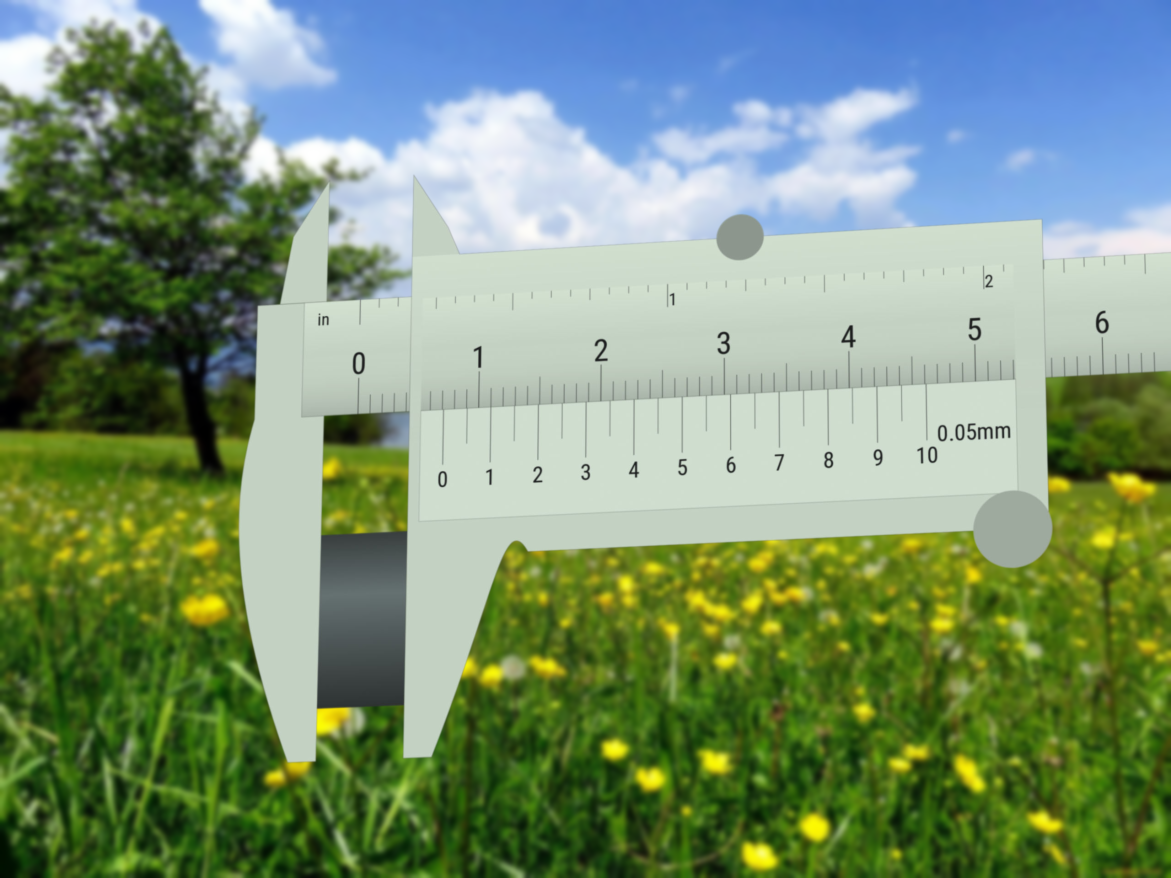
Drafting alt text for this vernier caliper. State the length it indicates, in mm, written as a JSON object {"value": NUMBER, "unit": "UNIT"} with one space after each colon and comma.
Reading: {"value": 7.1, "unit": "mm"}
